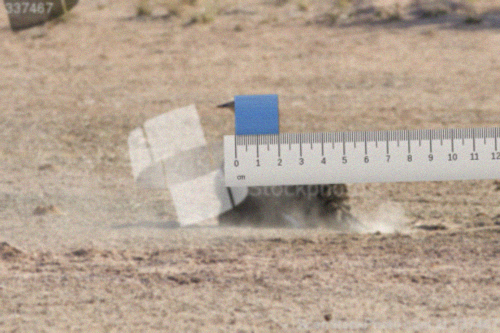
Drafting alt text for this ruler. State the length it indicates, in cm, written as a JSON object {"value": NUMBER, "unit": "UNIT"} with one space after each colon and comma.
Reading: {"value": 2, "unit": "cm"}
